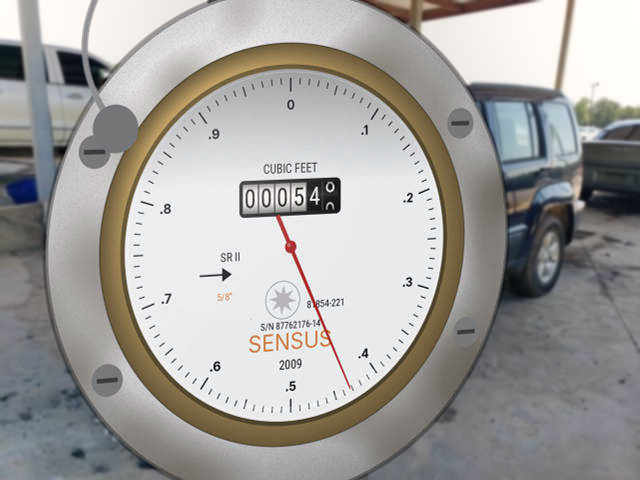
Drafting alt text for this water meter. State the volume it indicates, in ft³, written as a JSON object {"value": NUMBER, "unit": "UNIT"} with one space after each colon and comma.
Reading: {"value": 548.43, "unit": "ft³"}
